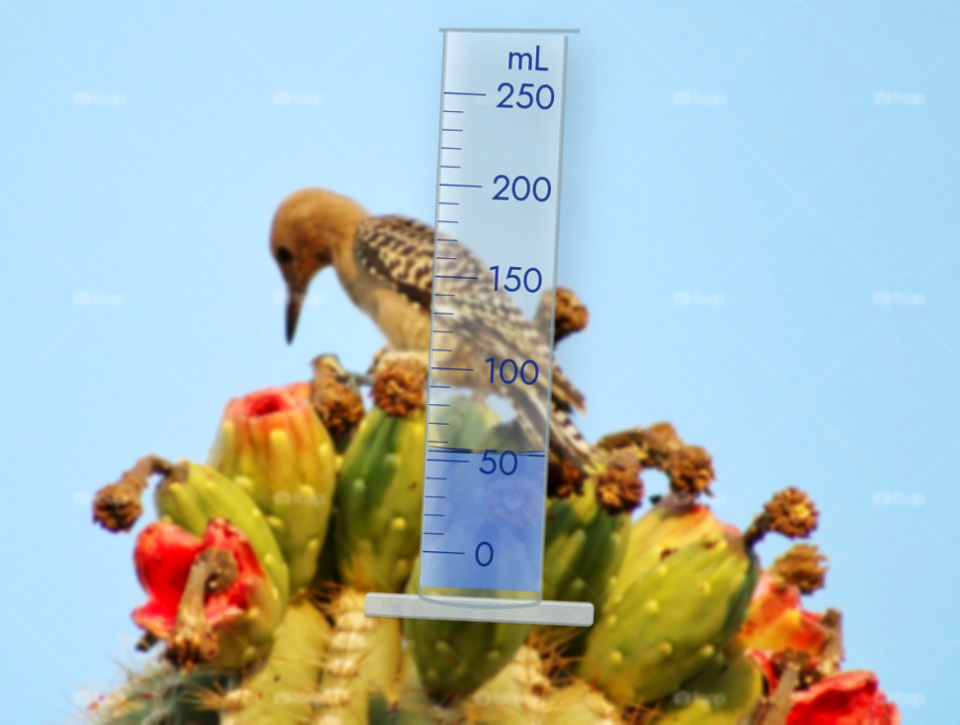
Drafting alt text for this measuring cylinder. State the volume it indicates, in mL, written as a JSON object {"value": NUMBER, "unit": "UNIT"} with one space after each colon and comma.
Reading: {"value": 55, "unit": "mL"}
